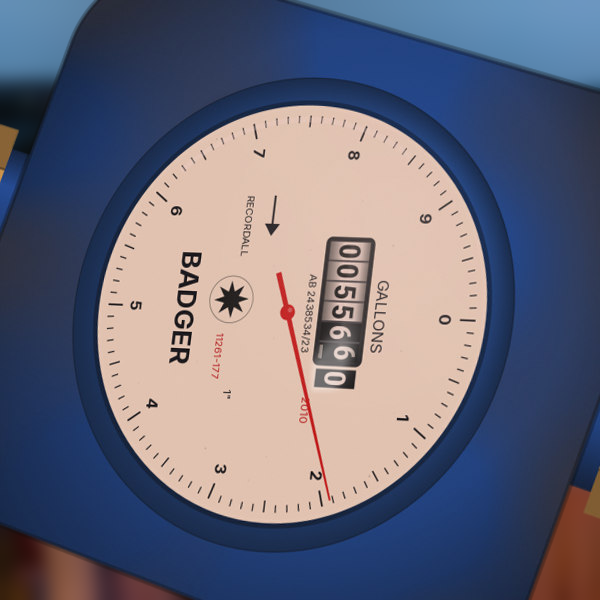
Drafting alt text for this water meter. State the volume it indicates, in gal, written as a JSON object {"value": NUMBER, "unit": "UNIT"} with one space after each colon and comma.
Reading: {"value": 55661.9, "unit": "gal"}
